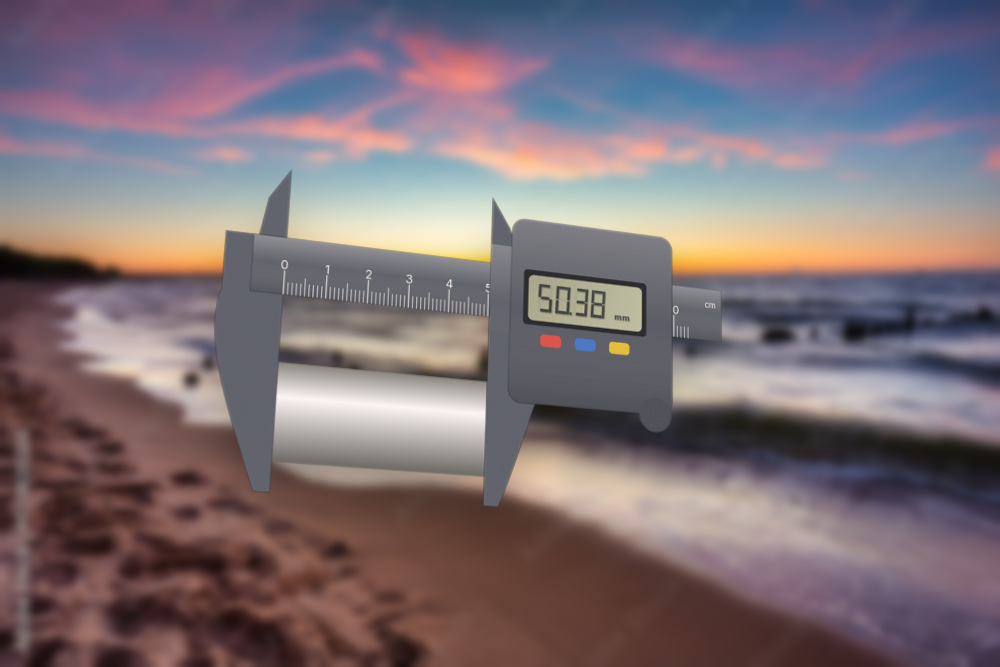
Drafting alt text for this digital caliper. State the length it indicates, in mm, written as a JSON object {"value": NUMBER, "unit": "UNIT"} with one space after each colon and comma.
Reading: {"value": 50.38, "unit": "mm"}
